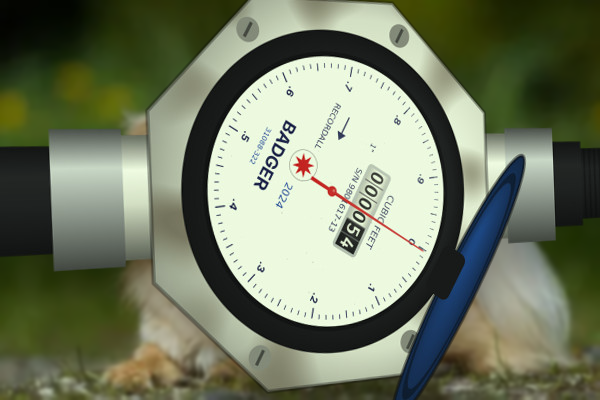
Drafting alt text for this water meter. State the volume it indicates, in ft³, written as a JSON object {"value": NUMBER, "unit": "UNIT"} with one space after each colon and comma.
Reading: {"value": 54.00, "unit": "ft³"}
